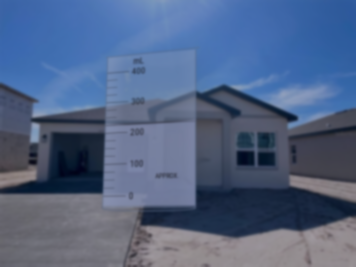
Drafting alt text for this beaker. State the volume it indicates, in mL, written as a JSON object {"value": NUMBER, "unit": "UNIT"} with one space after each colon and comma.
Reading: {"value": 225, "unit": "mL"}
